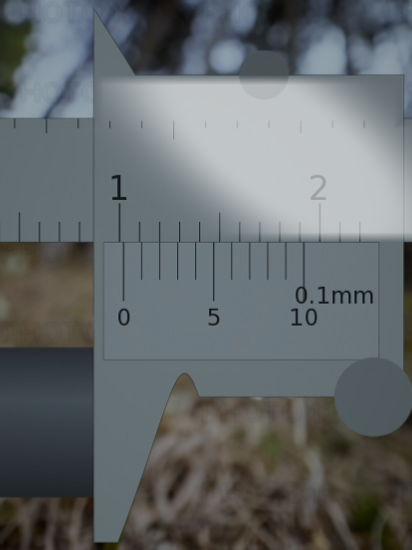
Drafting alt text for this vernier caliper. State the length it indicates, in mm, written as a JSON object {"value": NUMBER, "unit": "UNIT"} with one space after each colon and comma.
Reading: {"value": 10.2, "unit": "mm"}
